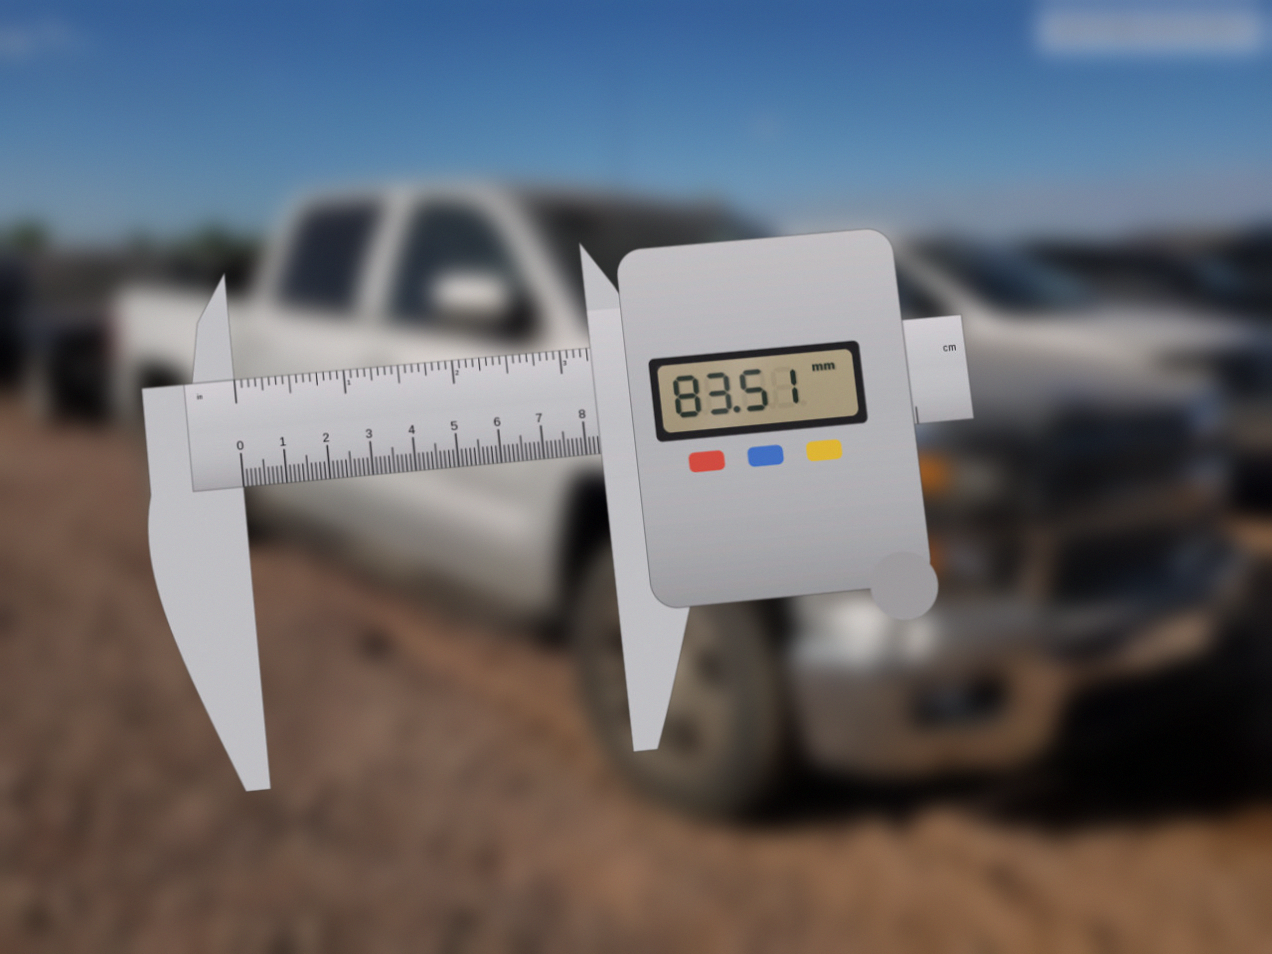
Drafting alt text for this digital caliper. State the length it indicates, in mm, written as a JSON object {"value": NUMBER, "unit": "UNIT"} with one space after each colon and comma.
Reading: {"value": 83.51, "unit": "mm"}
